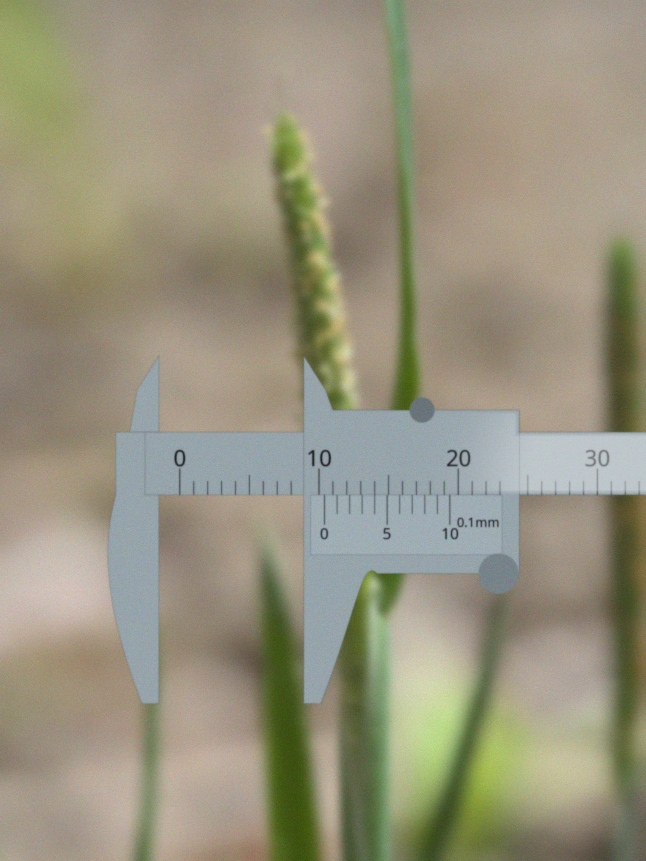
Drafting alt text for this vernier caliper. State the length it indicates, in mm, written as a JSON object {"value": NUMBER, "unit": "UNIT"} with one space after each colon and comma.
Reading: {"value": 10.4, "unit": "mm"}
